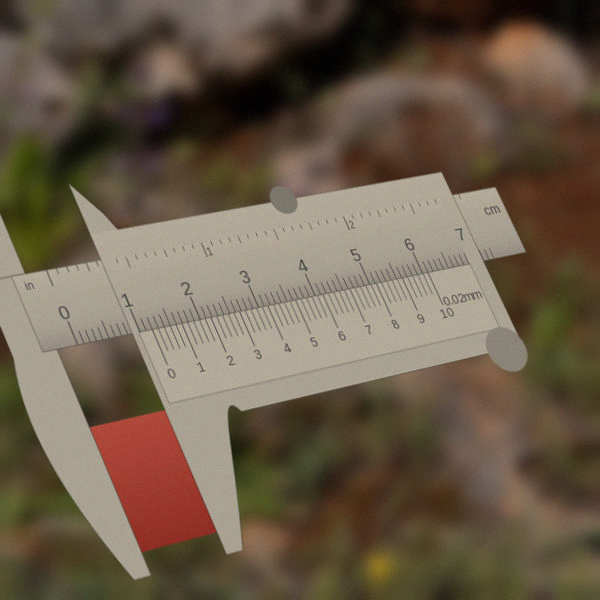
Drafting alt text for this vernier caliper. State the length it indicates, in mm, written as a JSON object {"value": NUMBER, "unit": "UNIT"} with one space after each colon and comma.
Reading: {"value": 12.0, "unit": "mm"}
